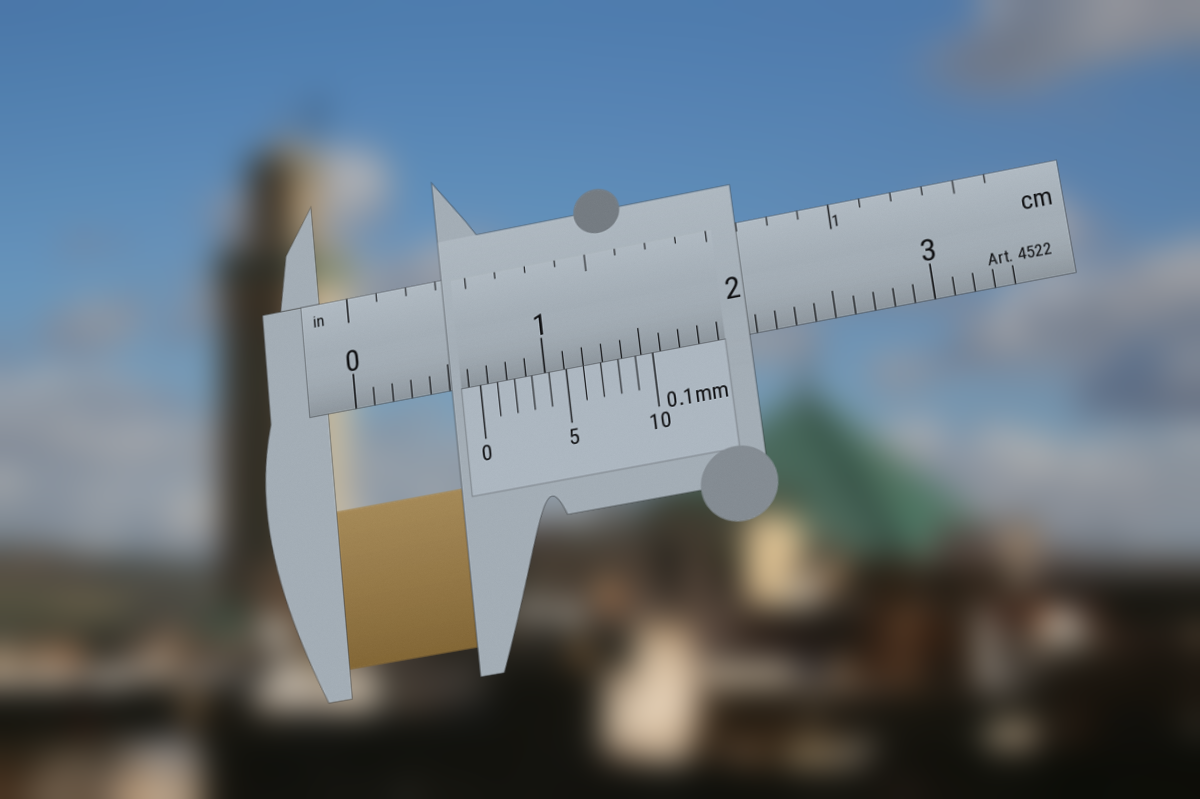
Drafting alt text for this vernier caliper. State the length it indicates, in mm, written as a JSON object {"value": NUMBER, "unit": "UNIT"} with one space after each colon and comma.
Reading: {"value": 6.6, "unit": "mm"}
